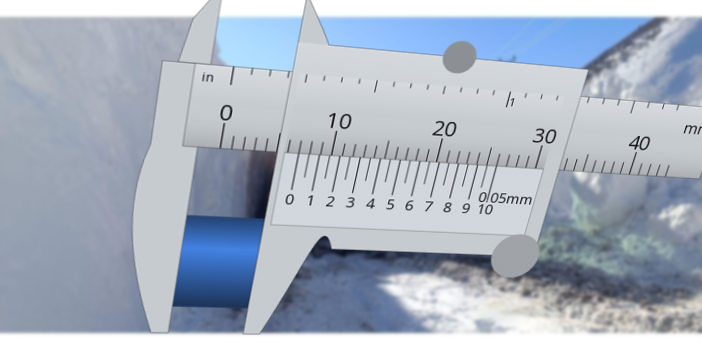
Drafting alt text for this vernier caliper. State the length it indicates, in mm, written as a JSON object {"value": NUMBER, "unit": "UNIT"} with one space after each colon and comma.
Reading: {"value": 7.0, "unit": "mm"}
